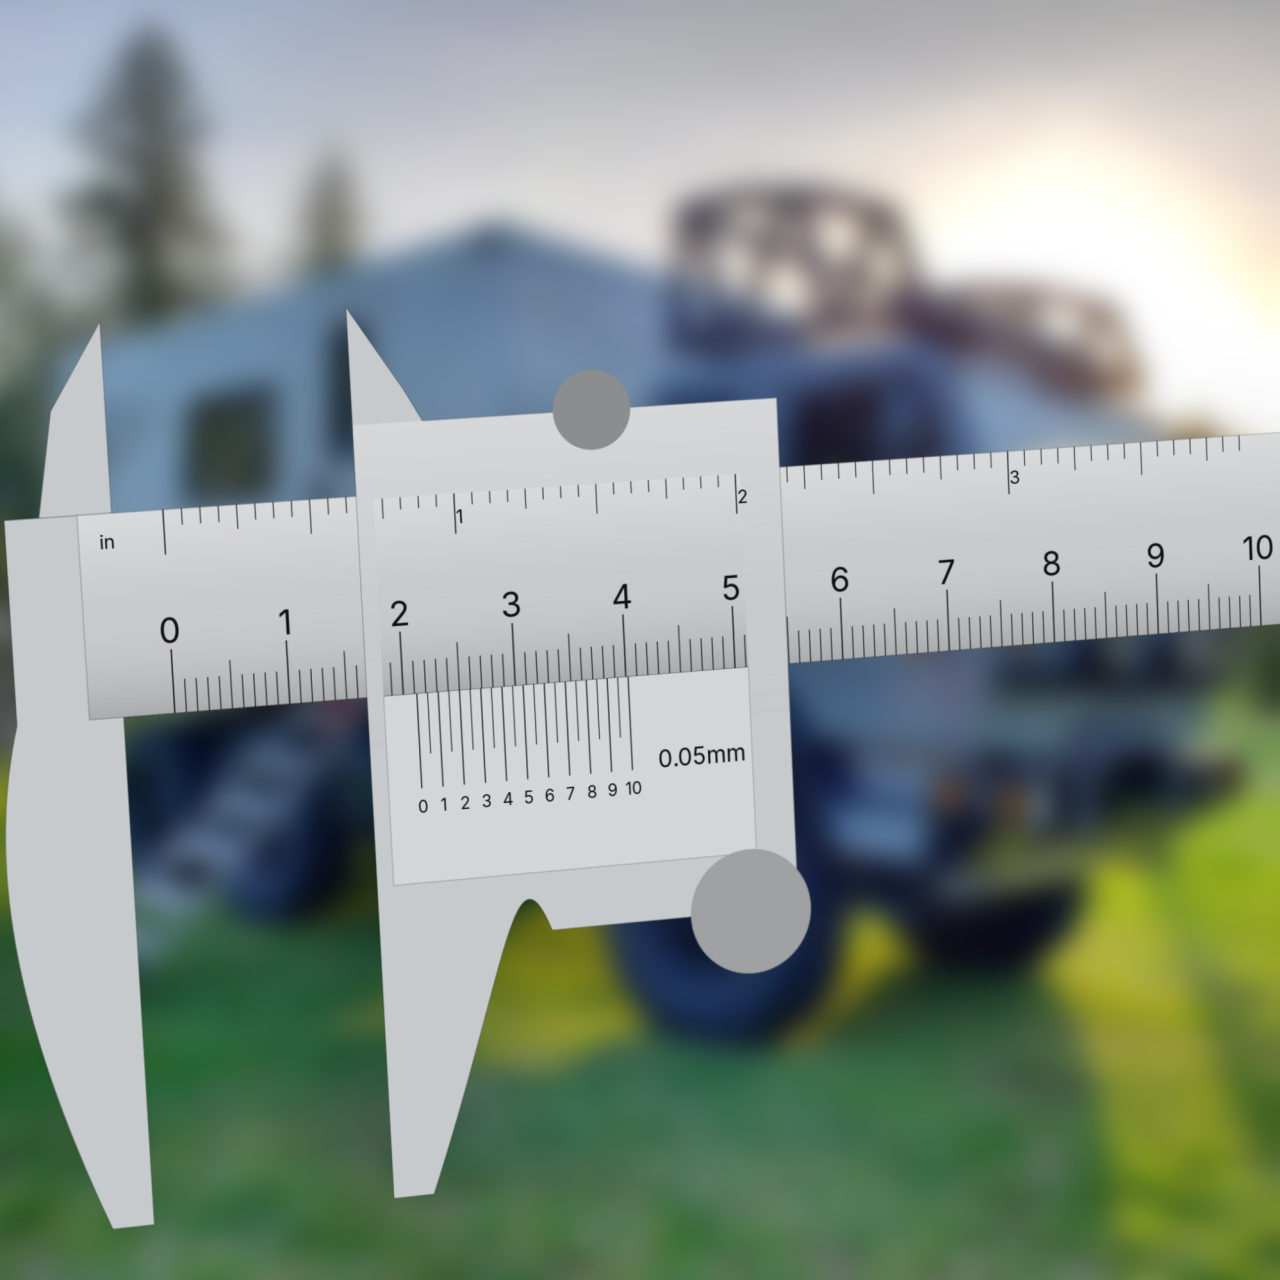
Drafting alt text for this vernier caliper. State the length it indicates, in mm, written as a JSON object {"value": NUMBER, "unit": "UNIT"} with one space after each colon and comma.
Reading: {"value": 21.2, "unit": "mm"}
